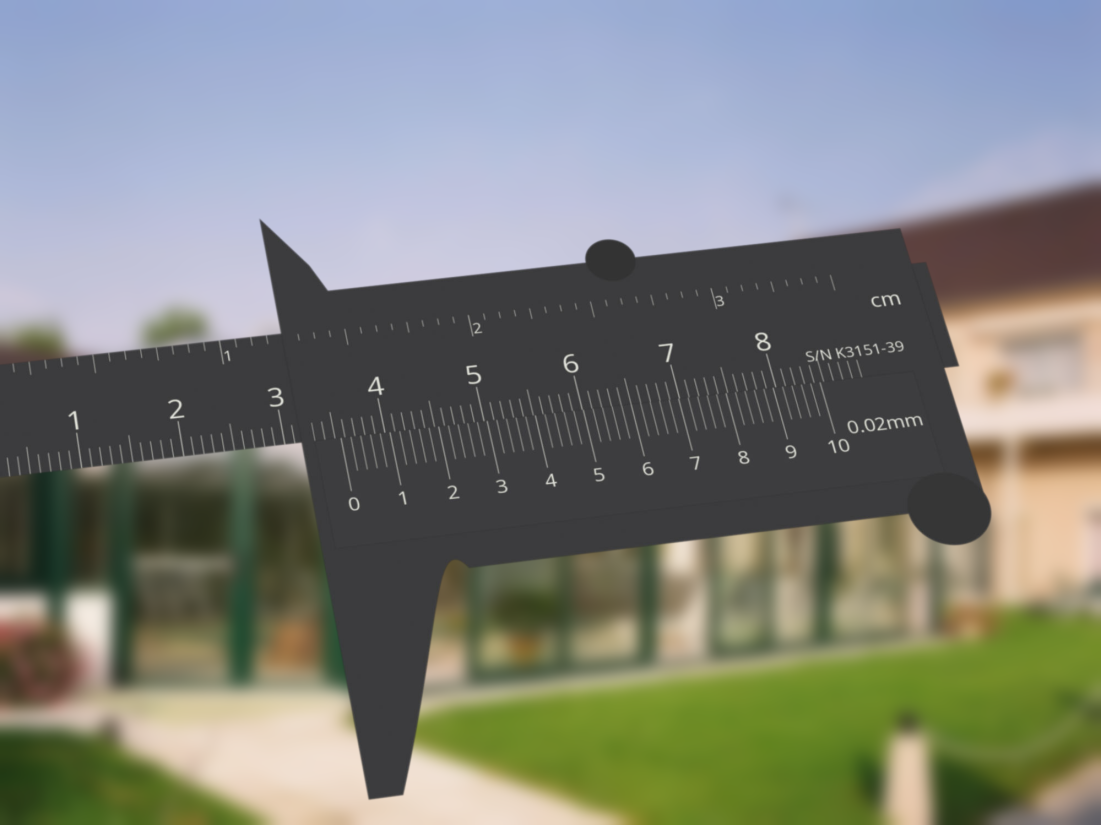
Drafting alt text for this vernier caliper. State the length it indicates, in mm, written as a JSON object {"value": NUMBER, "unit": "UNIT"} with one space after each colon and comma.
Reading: {"value": 35.6, "unit": "mm"}
